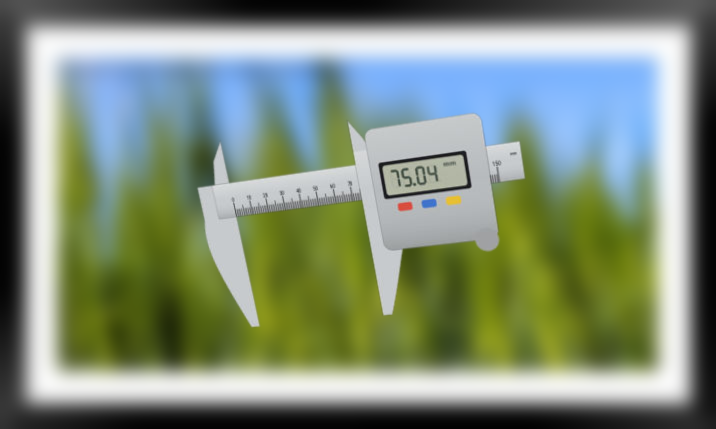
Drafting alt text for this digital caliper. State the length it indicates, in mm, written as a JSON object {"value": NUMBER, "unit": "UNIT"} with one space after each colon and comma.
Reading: {"value": 75.04, "unit": "mm"}
